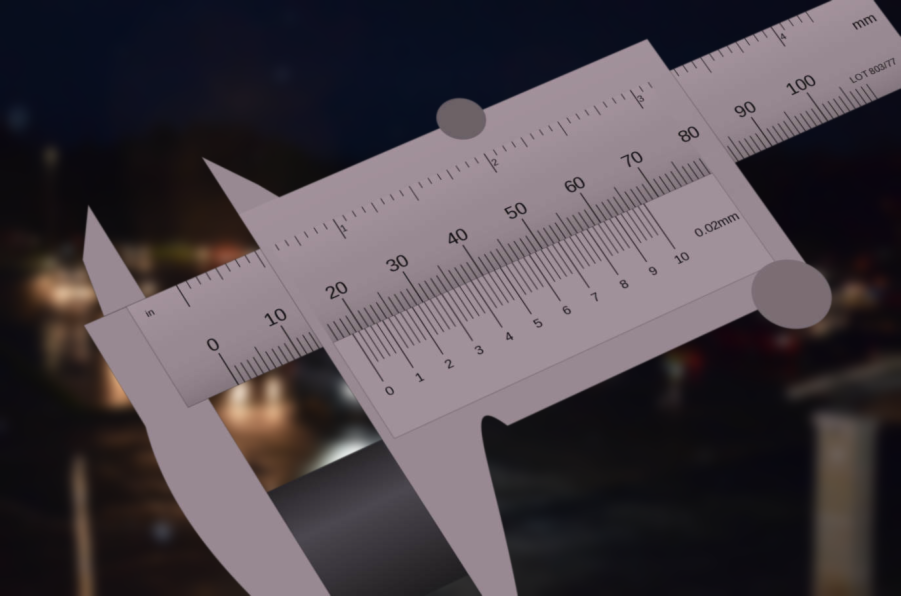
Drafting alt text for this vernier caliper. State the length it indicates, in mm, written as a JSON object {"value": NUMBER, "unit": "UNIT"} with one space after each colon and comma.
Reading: {"value": 18.4, "unit": "mm"}
